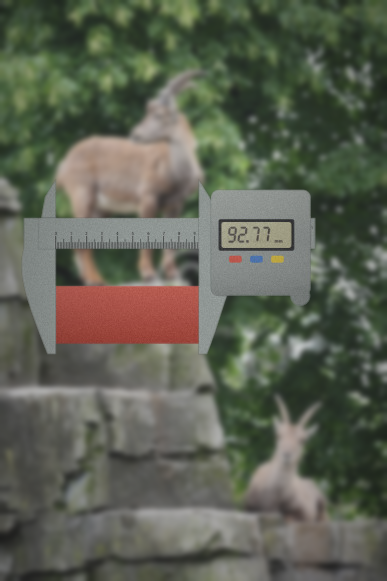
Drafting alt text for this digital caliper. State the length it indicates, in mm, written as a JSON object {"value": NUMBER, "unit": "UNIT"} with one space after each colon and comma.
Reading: {"value": 92.77, "unit": "mm"}
